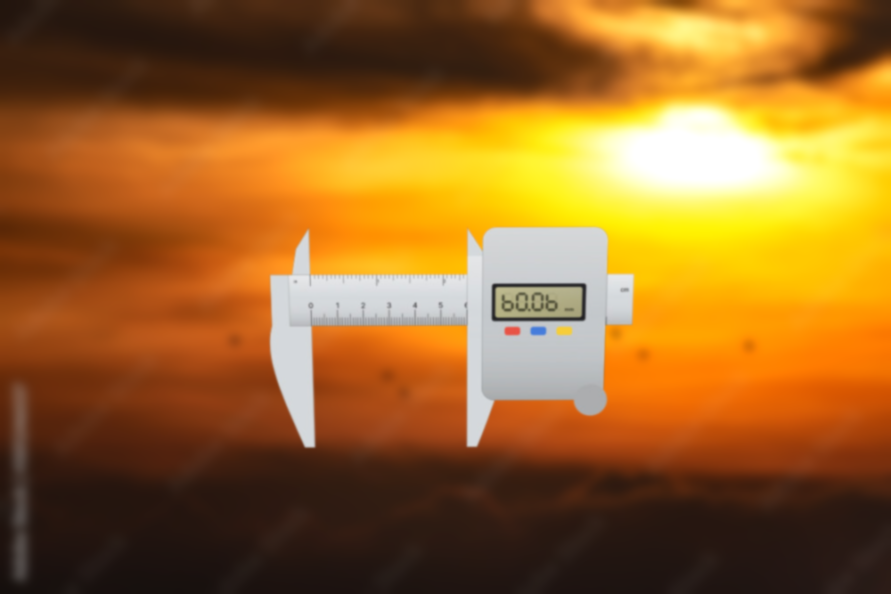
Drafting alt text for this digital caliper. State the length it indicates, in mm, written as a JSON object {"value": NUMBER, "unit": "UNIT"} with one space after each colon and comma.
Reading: {"value": 60.06, "unit": "mm"}
